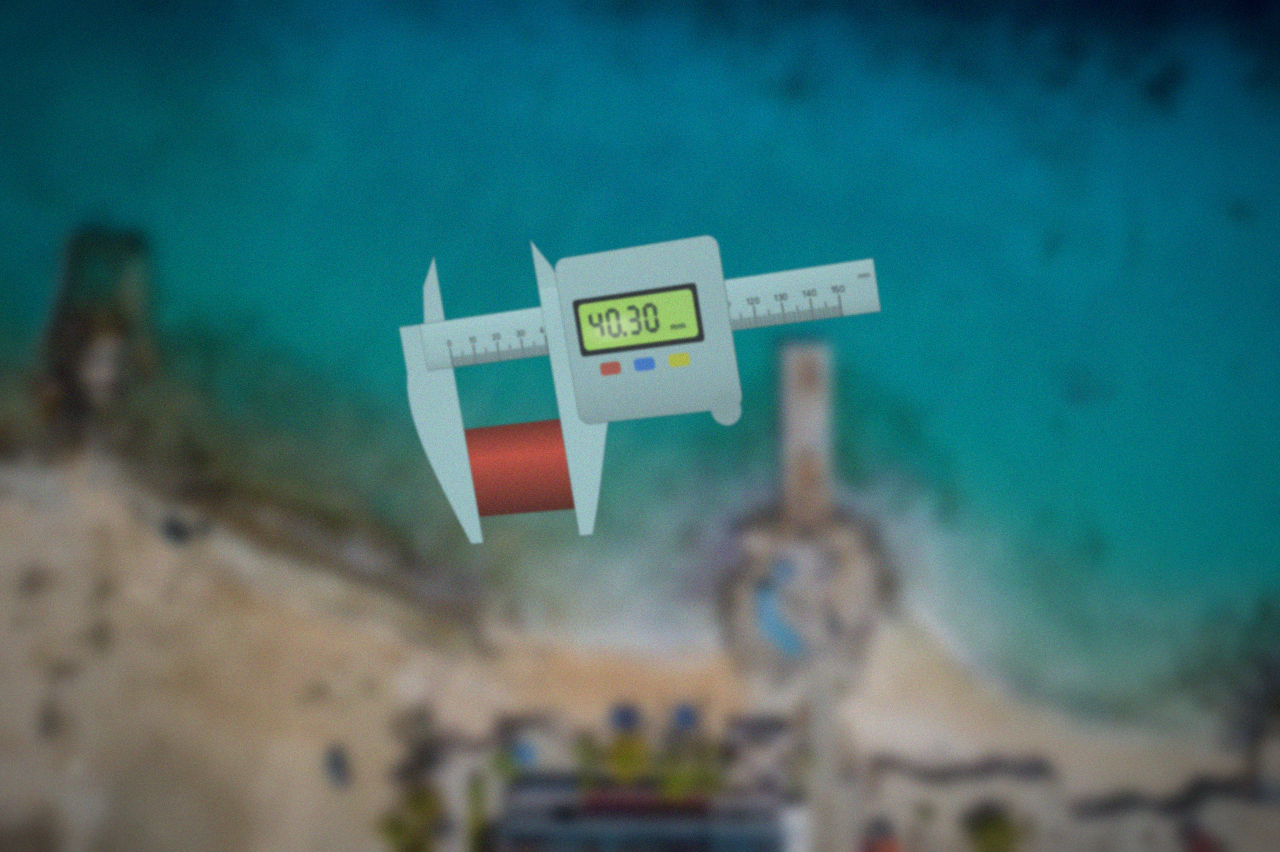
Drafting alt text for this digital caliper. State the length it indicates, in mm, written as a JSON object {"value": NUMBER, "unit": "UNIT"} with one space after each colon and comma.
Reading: {"value": 40.30, "unit": "mm"}
